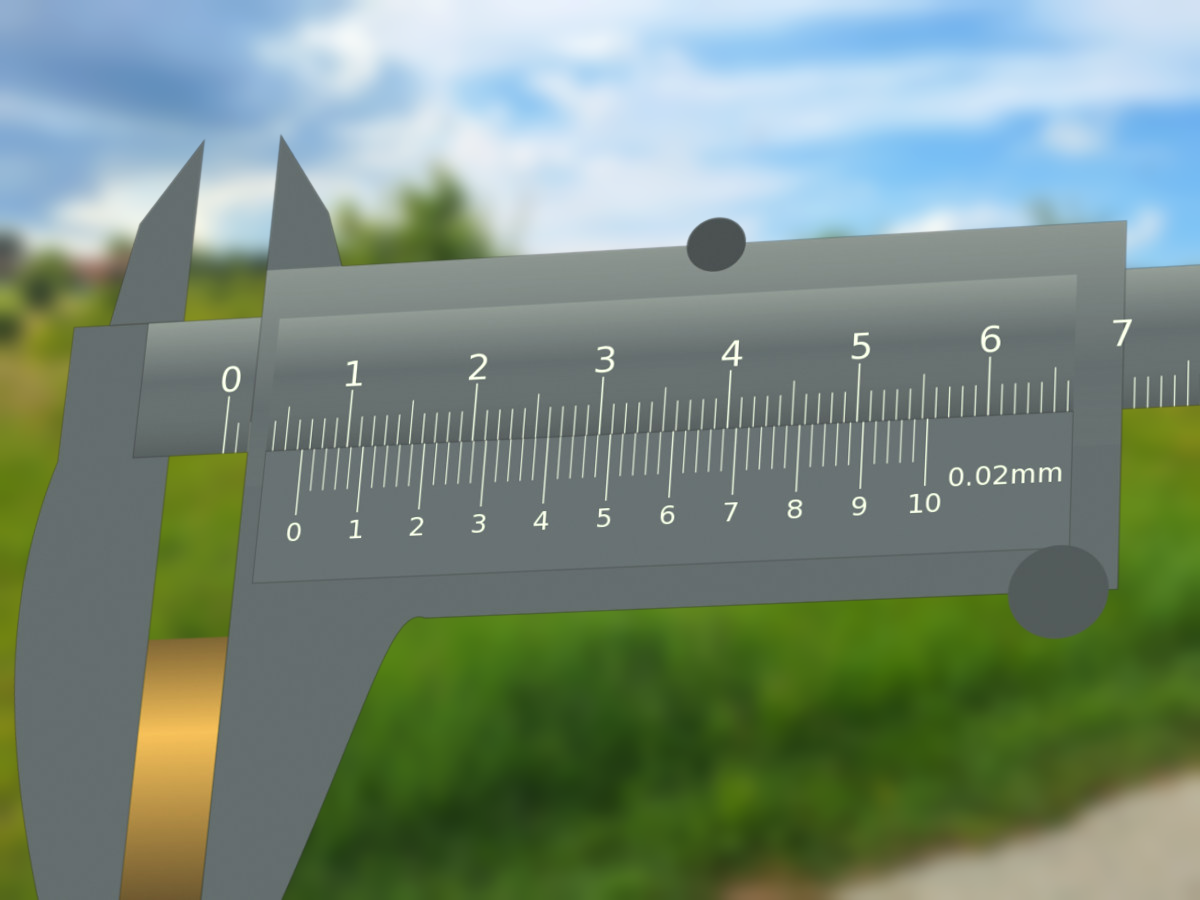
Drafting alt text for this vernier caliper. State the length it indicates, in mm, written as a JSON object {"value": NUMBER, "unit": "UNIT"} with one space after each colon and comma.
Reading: {"value": 6.4, "unit": "mm"}
